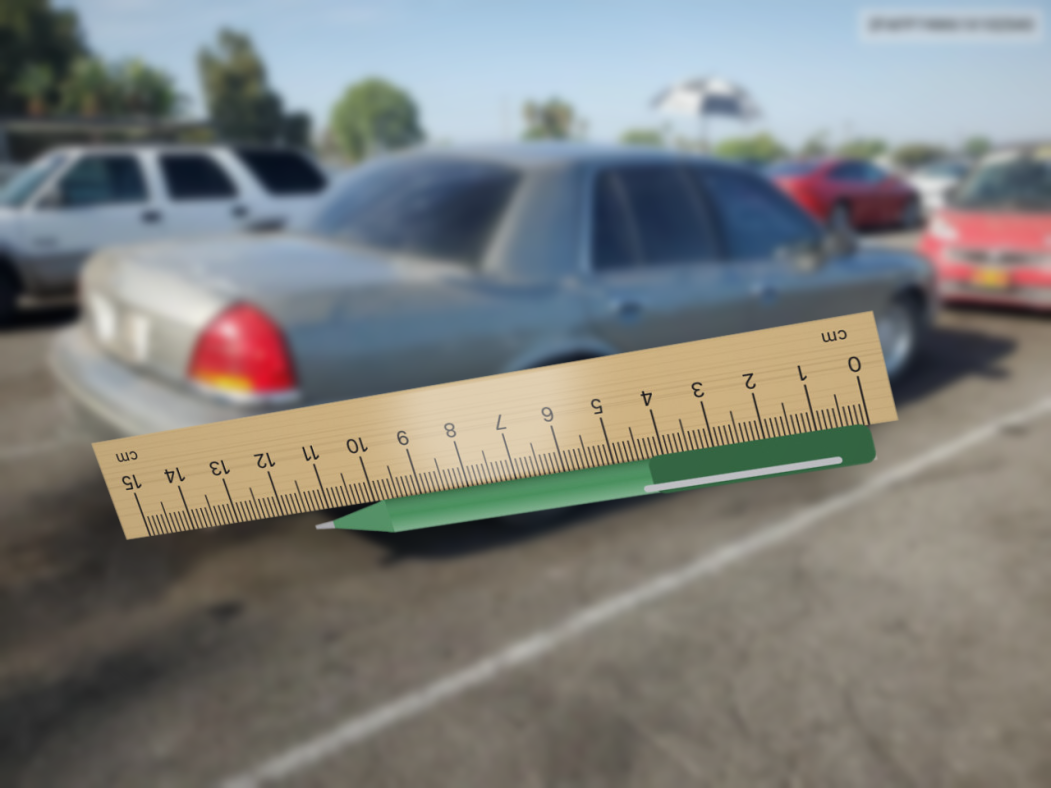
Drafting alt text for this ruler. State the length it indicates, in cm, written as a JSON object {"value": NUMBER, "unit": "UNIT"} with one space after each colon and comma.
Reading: {"value": 11.4, "unit": "cm"}
